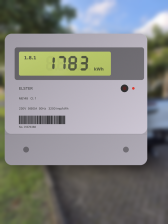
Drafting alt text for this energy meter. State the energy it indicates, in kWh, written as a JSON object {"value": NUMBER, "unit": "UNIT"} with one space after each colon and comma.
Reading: {"value": 1783, "unit": "kWh"}
